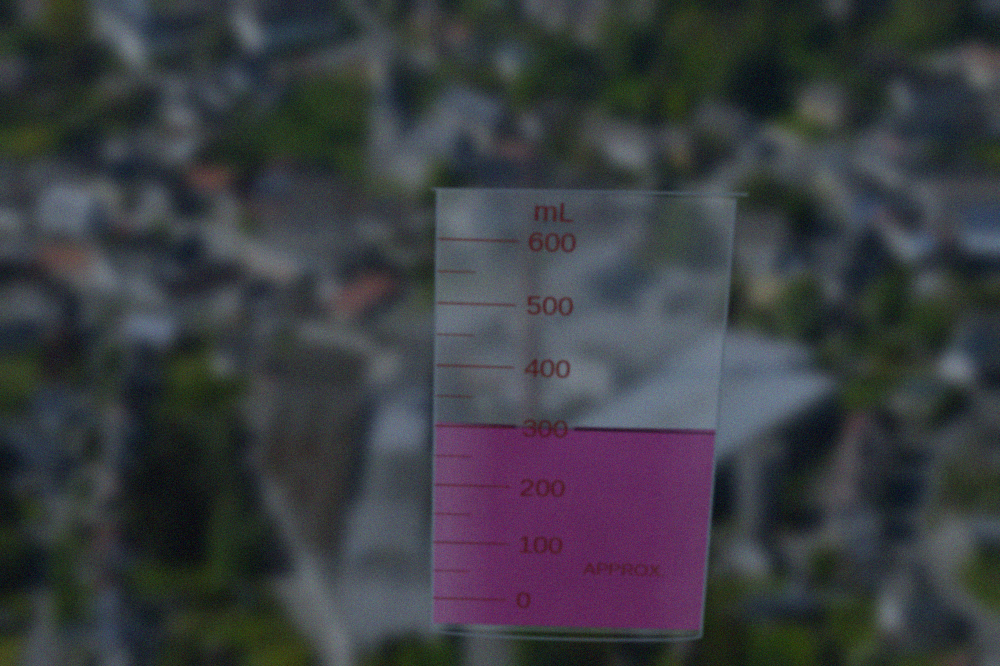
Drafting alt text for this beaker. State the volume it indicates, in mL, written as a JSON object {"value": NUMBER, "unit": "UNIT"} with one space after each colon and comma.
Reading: {"value": 300, "unit": "mL"}
